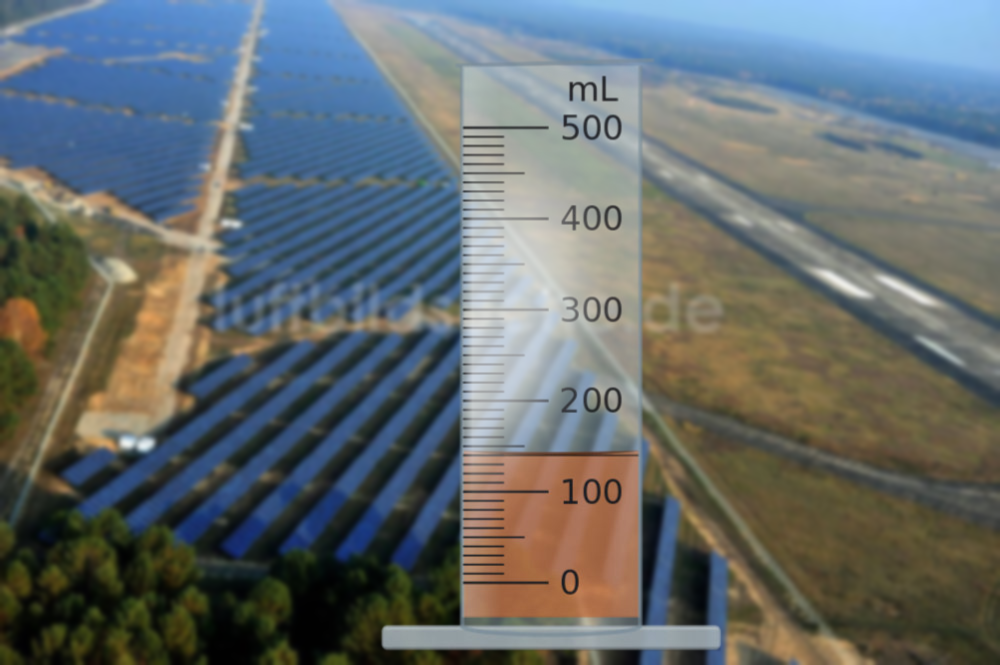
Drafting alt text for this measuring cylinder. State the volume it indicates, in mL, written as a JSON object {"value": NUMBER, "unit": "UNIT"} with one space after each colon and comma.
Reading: {"value": 140, "unit": "mL"}
